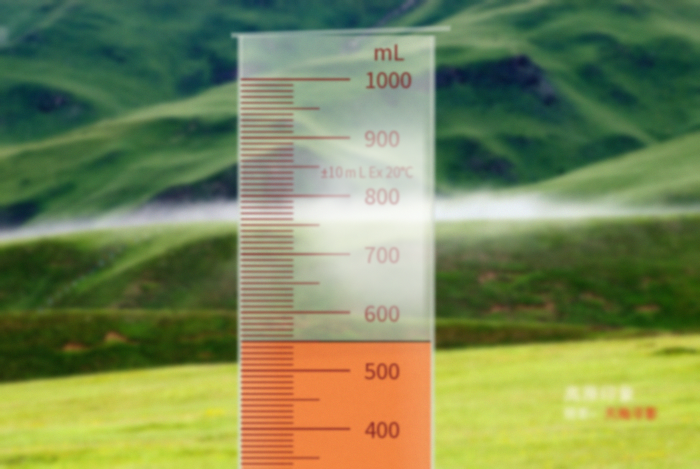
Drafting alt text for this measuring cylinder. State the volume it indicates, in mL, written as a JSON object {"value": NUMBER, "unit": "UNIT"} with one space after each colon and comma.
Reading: {"value": 550, "unit": "mL"}
